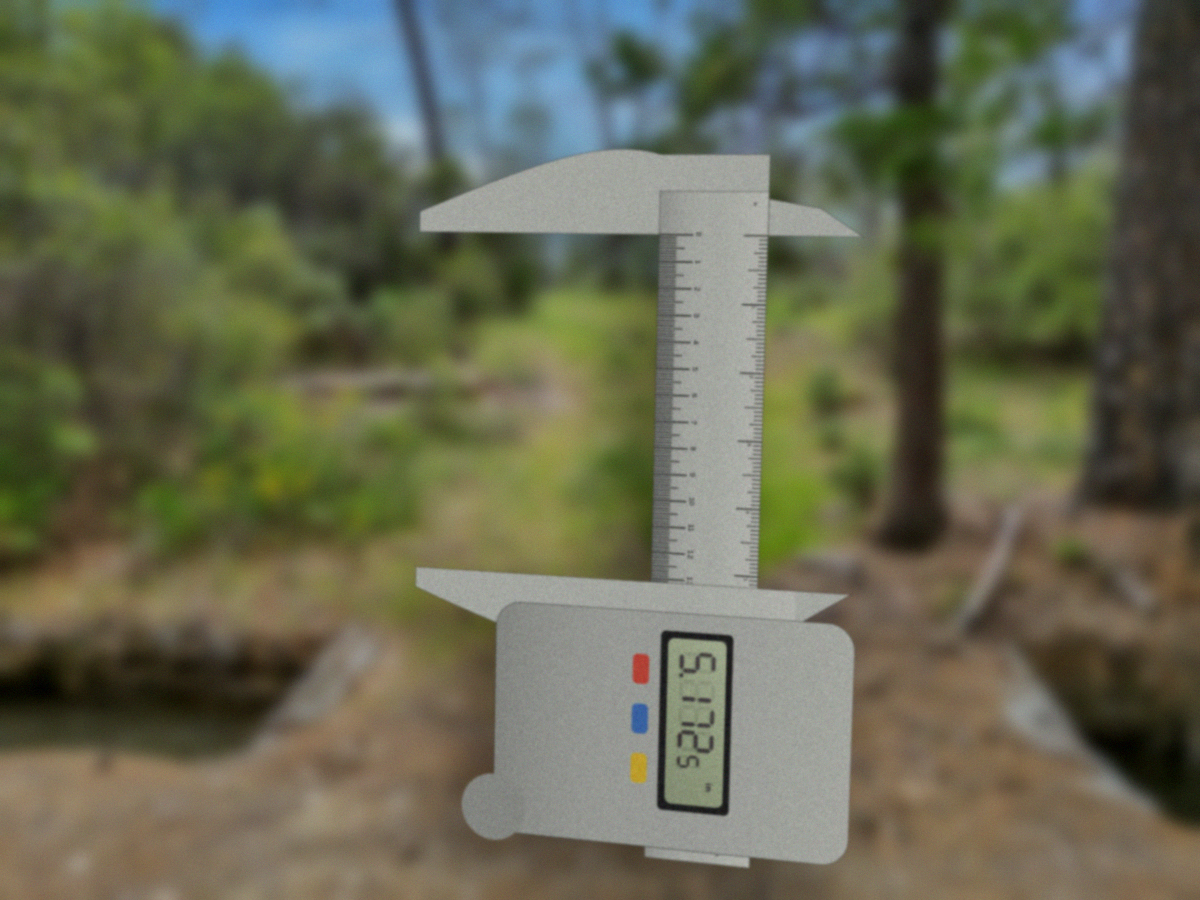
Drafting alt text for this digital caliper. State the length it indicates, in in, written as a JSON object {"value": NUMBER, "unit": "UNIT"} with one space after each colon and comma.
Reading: {"value": 5.1725, "unit": "in"}
